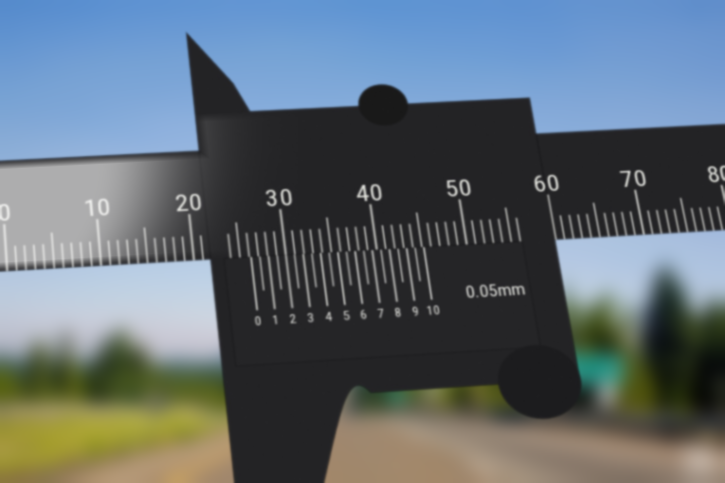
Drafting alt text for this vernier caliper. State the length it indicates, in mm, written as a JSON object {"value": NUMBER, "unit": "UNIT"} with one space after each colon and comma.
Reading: {"value": 26.2, "unit": "mm"}
